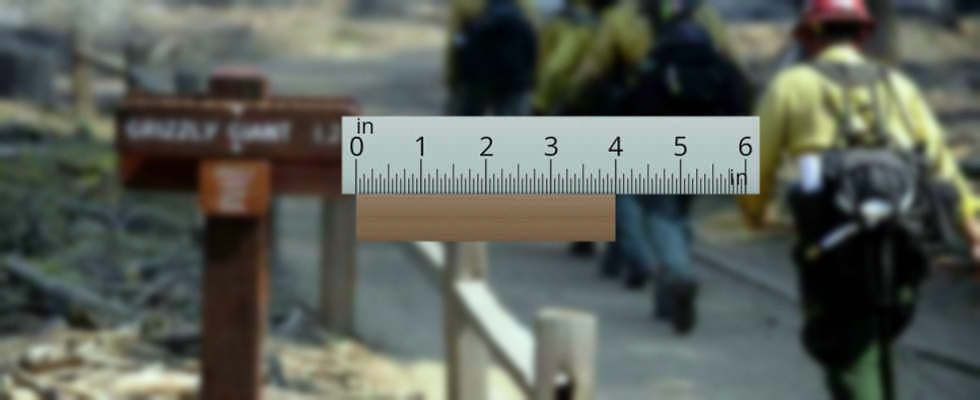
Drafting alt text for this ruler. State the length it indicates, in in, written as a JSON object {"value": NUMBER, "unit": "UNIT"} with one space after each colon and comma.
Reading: {"value": 4, "unit": "in"}
